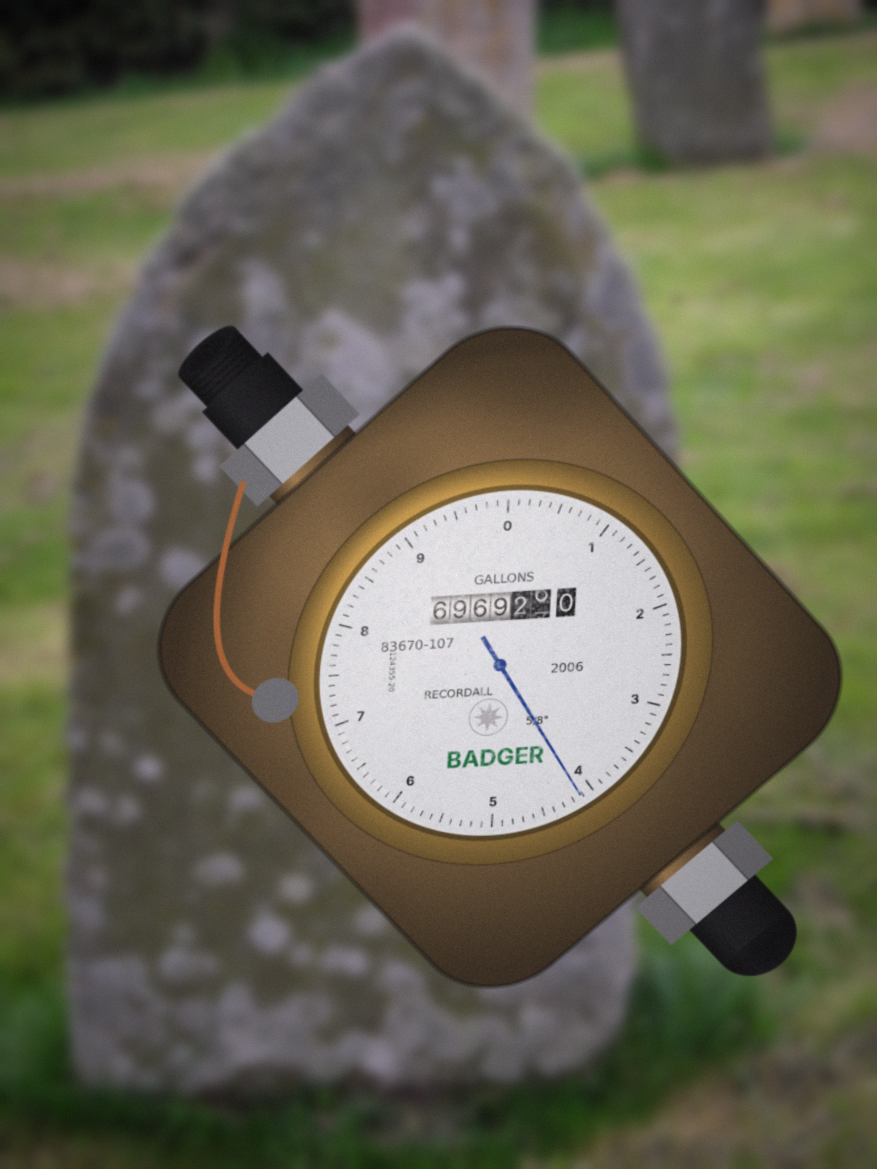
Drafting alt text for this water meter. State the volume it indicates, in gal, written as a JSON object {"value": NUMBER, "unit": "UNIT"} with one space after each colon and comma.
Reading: {"value": 6969264.1, "unit": "gal"}
